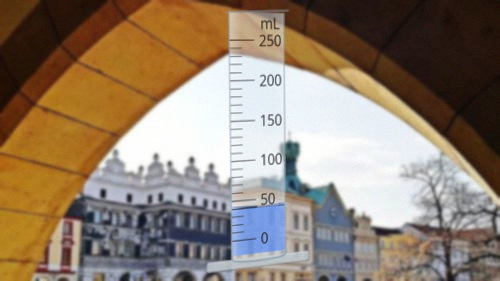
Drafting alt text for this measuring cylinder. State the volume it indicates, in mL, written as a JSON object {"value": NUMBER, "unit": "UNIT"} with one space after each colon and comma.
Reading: {"value": 40, "unit": "mL"}
